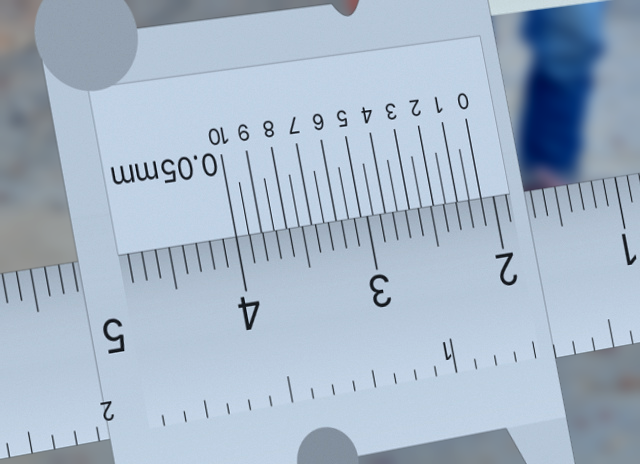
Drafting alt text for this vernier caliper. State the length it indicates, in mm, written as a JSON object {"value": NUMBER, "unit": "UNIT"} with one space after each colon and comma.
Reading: {"value": 21.0, "unit": "mm"}
